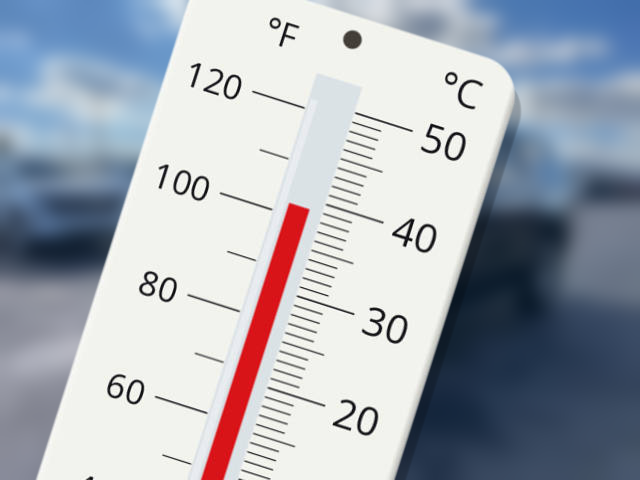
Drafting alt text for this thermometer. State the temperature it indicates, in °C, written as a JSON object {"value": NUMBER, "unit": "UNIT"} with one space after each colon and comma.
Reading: {"value": 39, "unit": "°C"}
